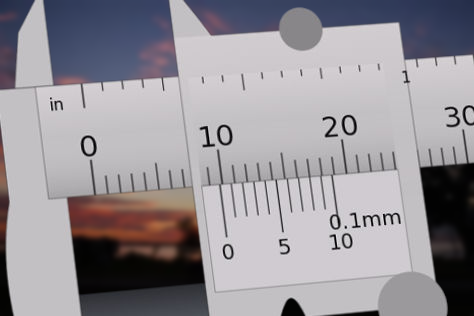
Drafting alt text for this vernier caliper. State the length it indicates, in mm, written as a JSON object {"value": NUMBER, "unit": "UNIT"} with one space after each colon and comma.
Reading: {"value": 9.8, "unit": "mm"}
